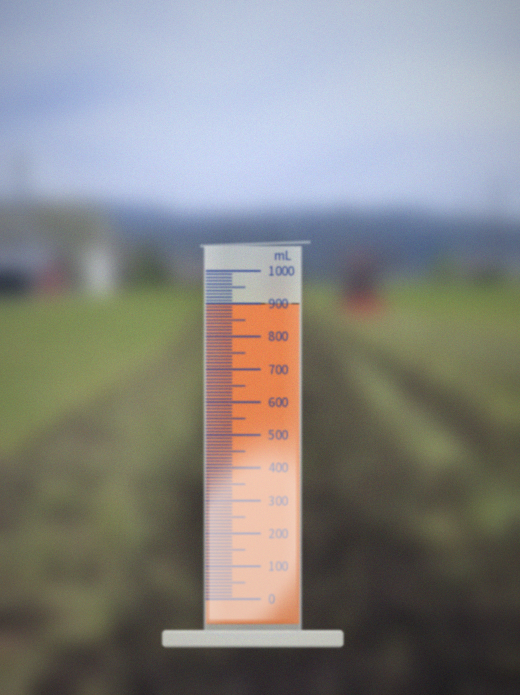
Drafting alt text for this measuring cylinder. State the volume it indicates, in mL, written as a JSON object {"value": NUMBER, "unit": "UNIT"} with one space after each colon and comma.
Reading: {"value": 900, "unit": "mL"}
